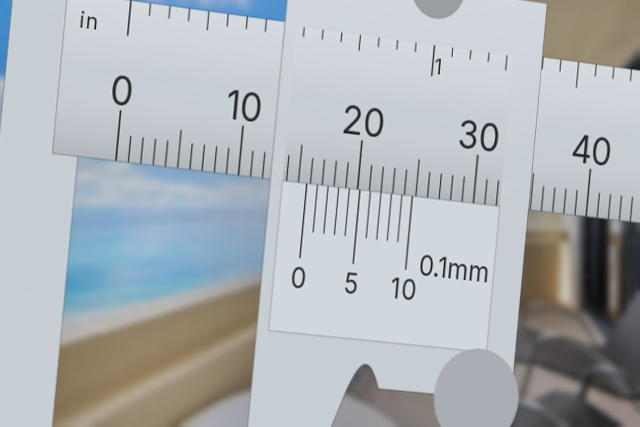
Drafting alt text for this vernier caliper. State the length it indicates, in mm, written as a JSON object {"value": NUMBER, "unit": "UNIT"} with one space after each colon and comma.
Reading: {"value": 15.7, "unit": "mm"}
